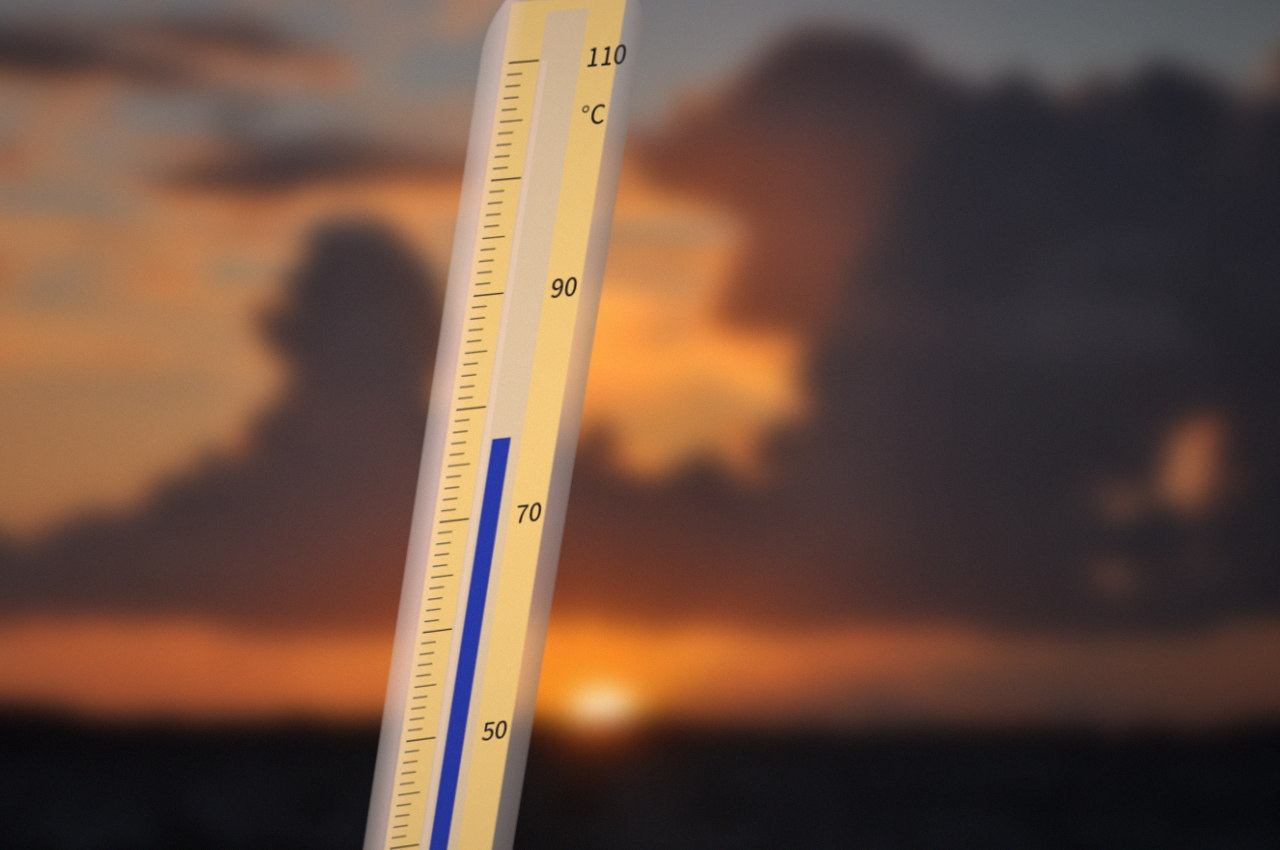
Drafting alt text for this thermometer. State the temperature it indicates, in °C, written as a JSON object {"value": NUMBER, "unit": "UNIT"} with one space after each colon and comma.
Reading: {"value": 77, "unit": "°C"}
